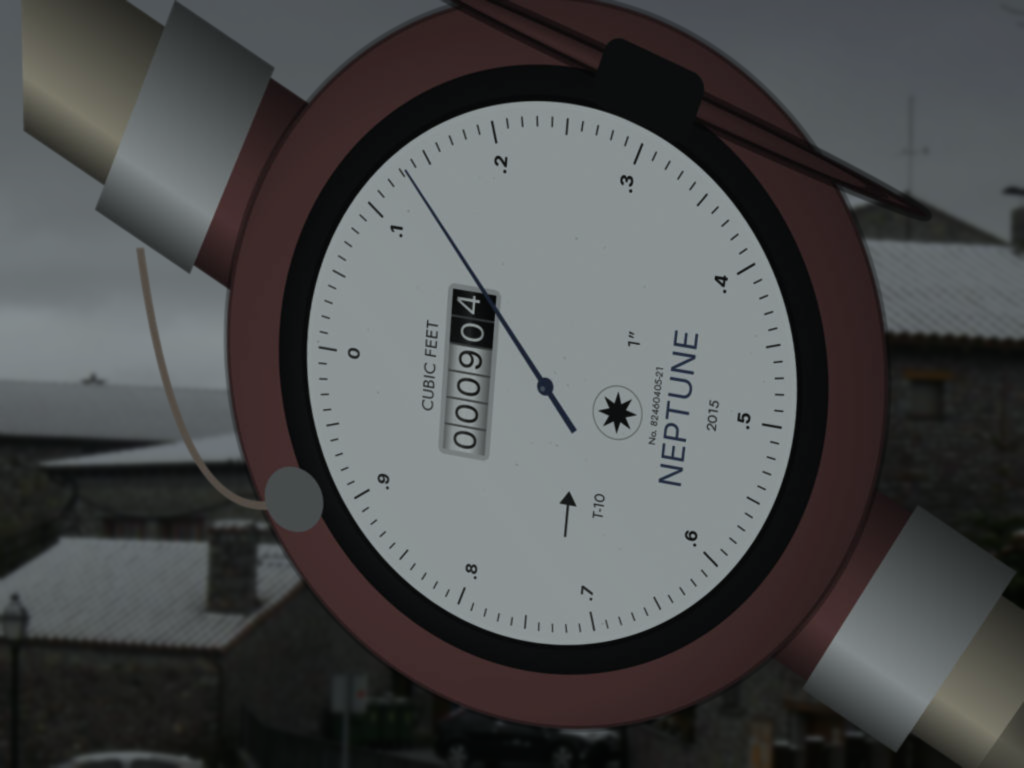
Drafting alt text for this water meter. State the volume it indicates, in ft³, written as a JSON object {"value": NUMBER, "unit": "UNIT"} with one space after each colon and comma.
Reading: {"value": 904.13, "unit": "ft³"}
